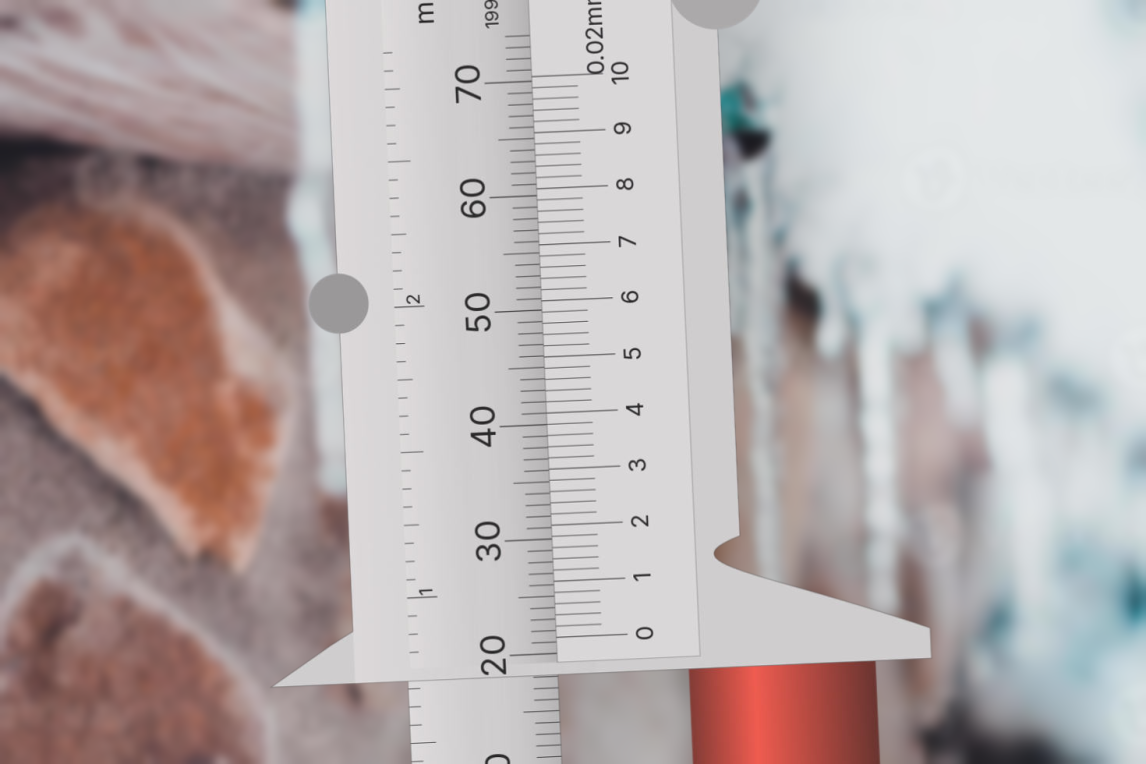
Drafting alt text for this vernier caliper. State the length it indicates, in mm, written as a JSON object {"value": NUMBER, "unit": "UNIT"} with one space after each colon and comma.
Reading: {"value": 21.4, "unit": "mm"}
